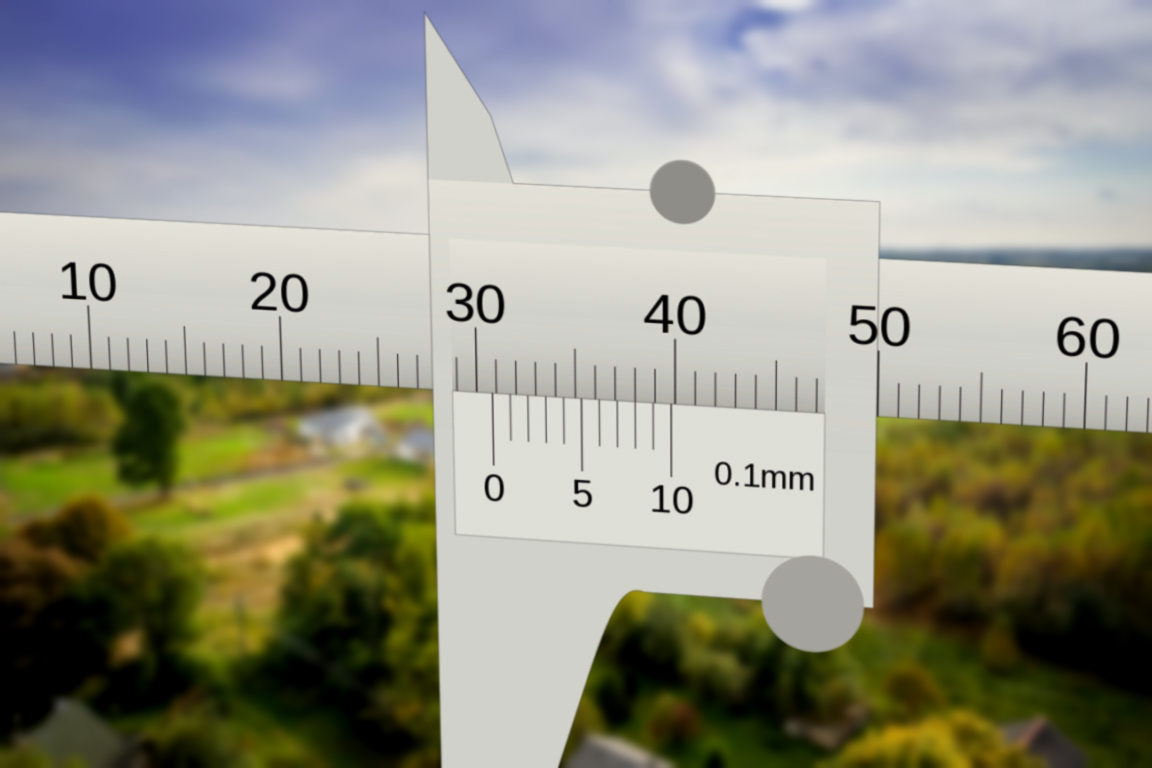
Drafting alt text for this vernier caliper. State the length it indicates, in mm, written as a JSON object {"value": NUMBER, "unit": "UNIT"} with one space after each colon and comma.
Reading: {"value": 30.8, "unit": "mm"}
